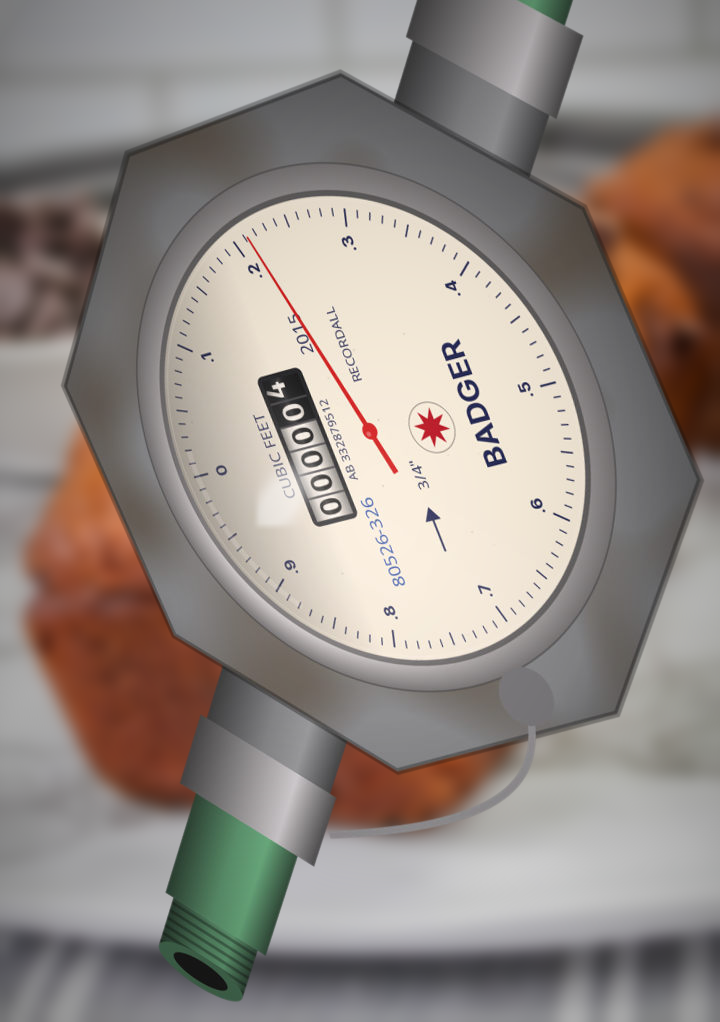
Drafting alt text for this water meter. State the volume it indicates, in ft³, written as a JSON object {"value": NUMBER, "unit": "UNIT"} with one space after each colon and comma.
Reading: {"value": 4.21, "unit": "ft³"}
